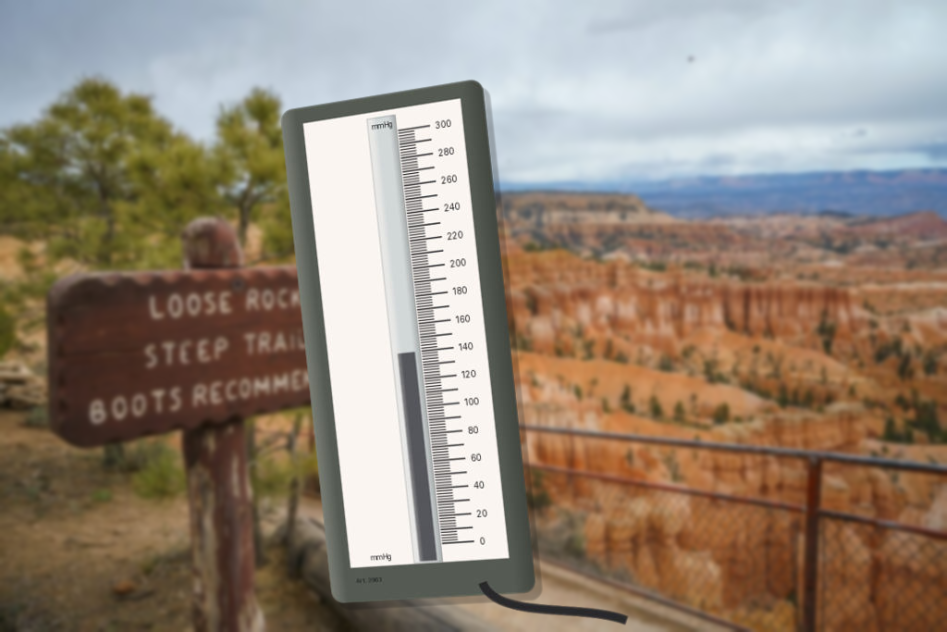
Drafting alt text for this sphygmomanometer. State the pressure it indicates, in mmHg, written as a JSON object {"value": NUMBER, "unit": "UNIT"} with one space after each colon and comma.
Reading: {"value": 140, "unit": "mmHg"}
